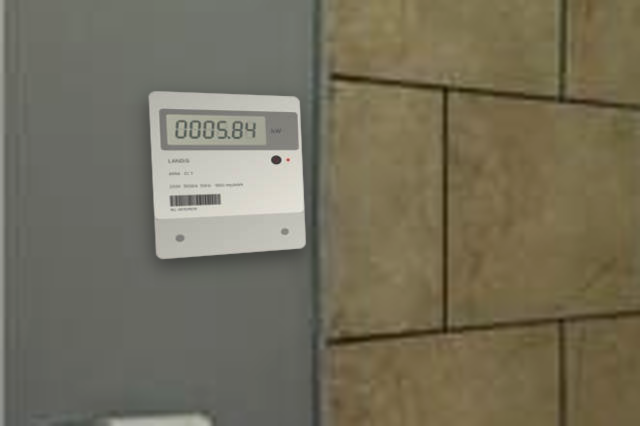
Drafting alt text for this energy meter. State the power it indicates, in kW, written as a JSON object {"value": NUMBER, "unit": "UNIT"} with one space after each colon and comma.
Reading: {"value": 5.84, "unit": "kW"}
